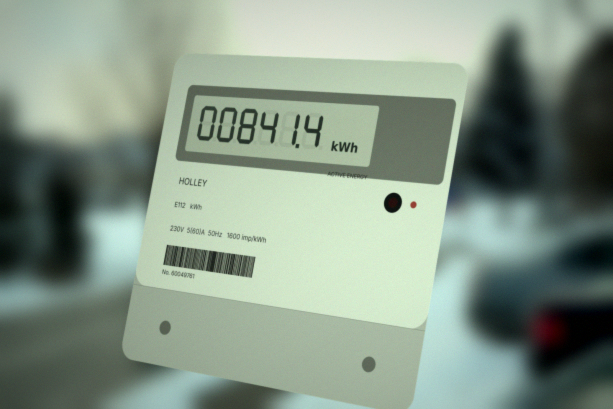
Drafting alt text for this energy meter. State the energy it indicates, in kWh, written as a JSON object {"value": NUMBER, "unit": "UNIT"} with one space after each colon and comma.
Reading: {"value": 841.4, "unit": "kWh"}
